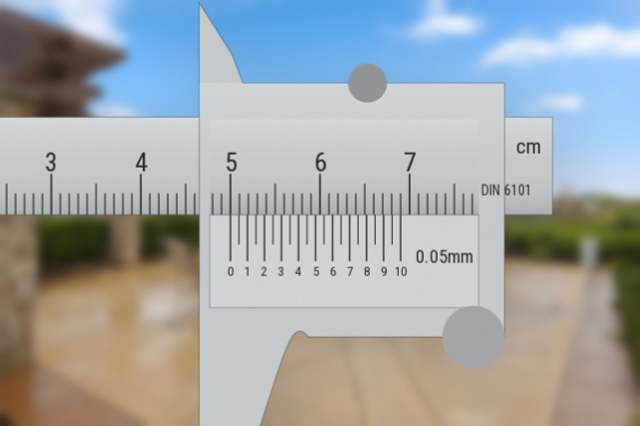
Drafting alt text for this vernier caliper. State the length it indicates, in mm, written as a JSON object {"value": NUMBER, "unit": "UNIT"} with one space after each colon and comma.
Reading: {"value": 50.0, "unit": "mm"}
